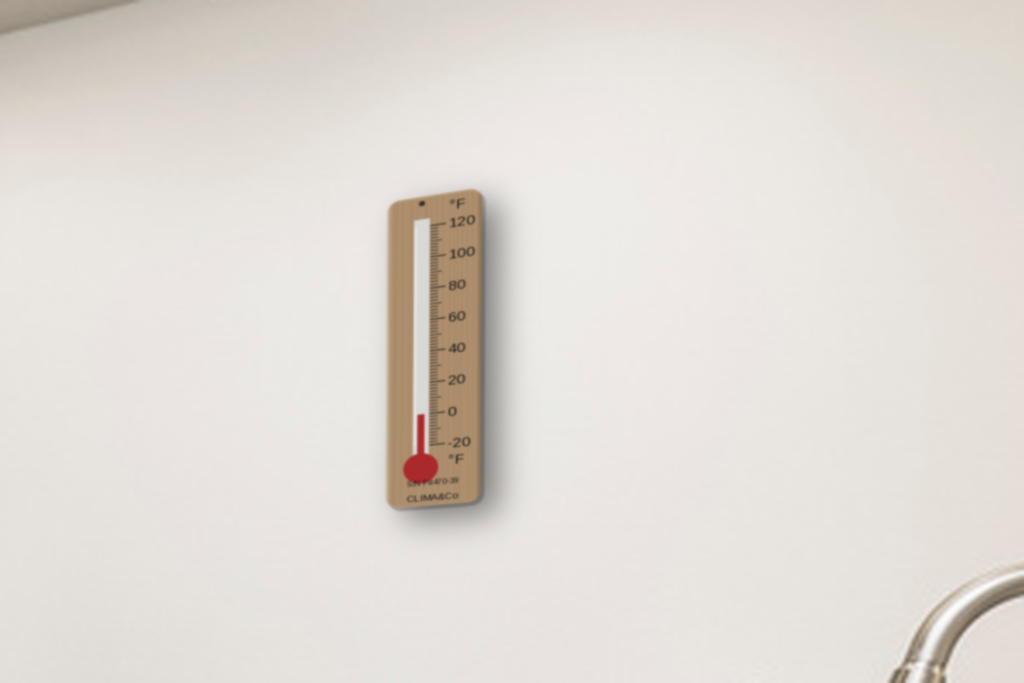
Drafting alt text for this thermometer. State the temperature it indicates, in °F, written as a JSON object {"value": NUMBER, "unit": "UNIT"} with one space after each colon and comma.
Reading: {"value": 0, "unit": "°F"}
